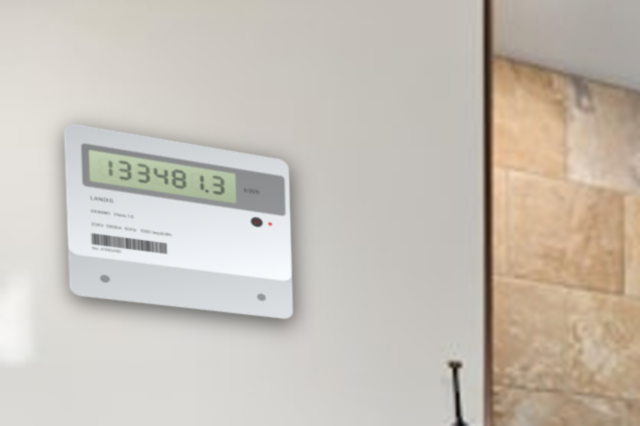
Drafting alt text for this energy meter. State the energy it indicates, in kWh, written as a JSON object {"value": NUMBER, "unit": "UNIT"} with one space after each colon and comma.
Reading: {"value": 133481.3, "unit": "kWh"}
